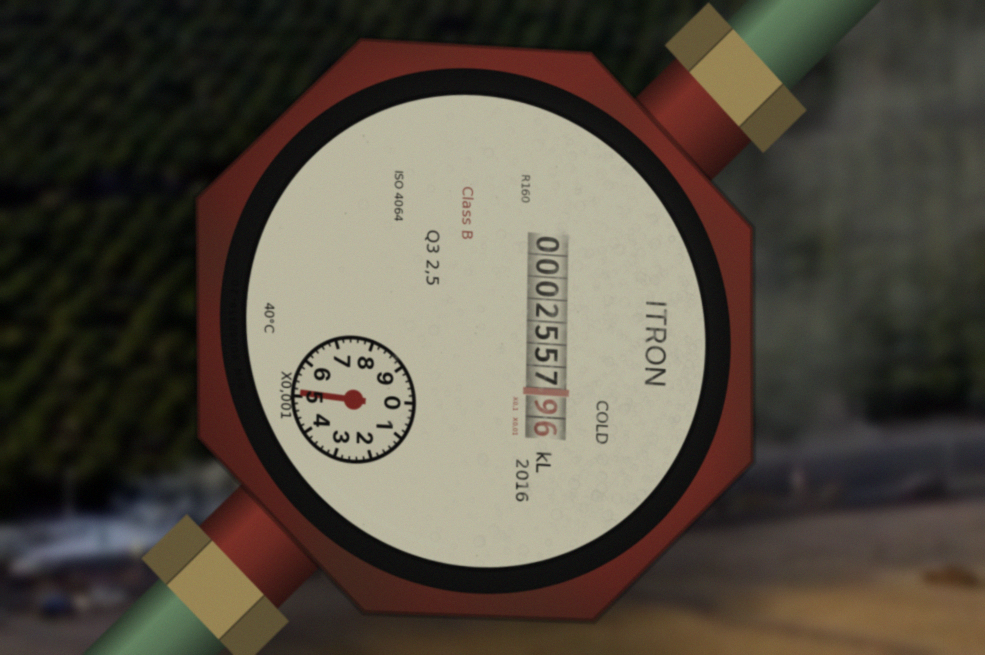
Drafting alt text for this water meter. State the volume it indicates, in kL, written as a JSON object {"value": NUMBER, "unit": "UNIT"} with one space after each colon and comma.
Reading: {"value": 2557.965, "unit": "kL"}
